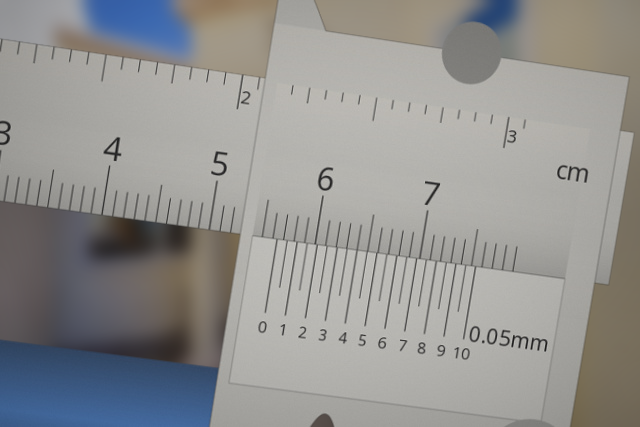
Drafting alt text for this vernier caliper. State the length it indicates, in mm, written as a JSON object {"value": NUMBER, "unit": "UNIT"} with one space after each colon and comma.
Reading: {"value": 56.4, "unit": "mm"}
